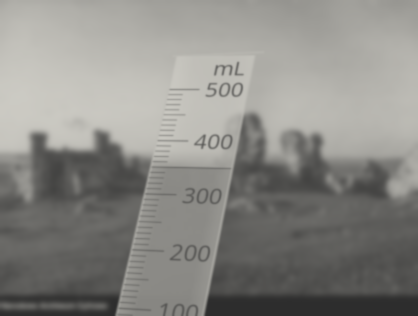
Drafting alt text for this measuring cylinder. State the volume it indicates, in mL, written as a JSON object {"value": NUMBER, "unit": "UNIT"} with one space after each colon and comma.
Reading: {"value": 350, "unit": "mL"}
